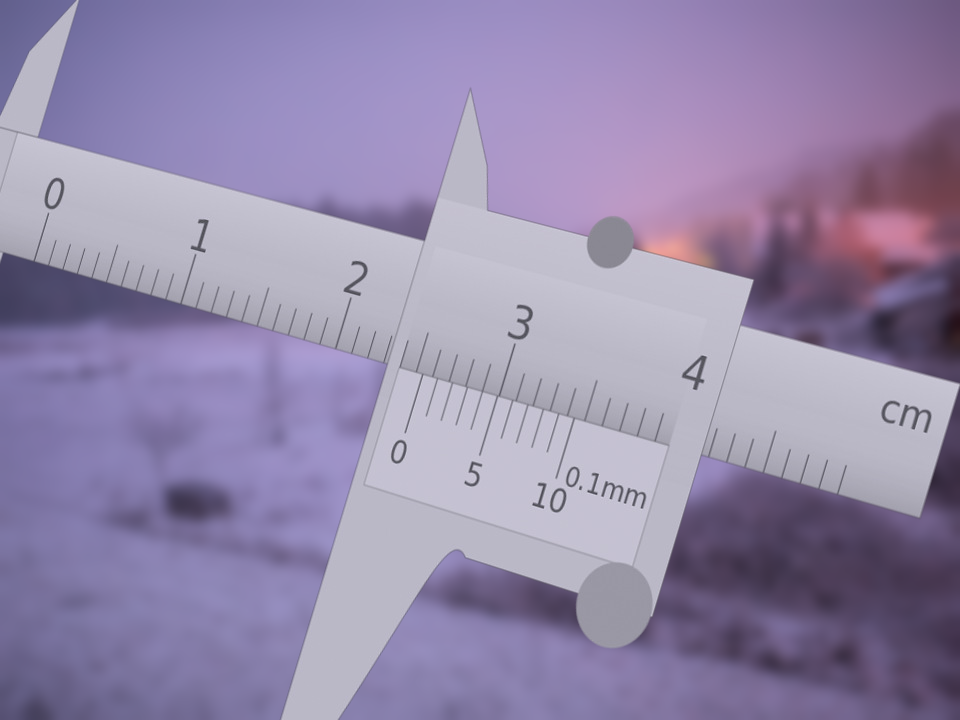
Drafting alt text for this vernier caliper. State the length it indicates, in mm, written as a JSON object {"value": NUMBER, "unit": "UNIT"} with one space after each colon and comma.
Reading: {"value": 25.4, "unit": "mm"}
